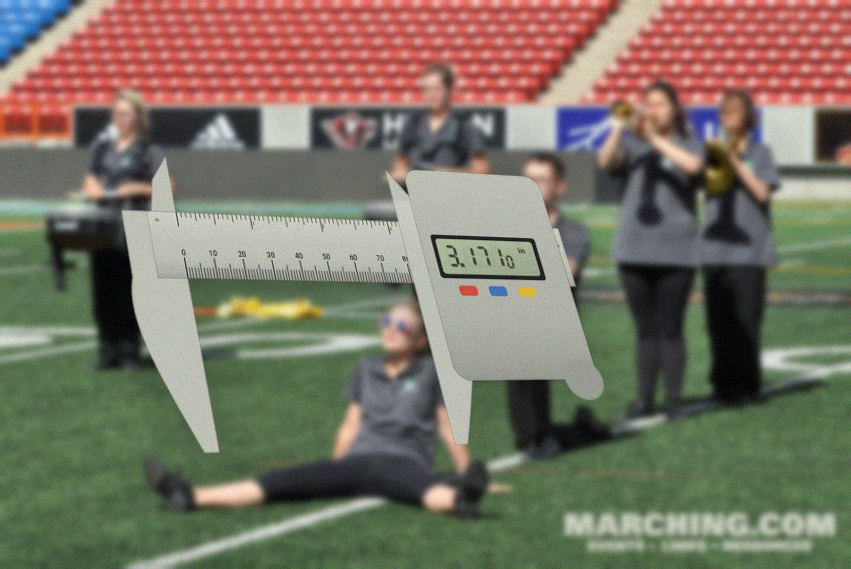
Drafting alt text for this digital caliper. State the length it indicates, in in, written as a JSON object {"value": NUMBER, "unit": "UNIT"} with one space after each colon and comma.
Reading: {"value": 3.1710, "unit": "in"}
